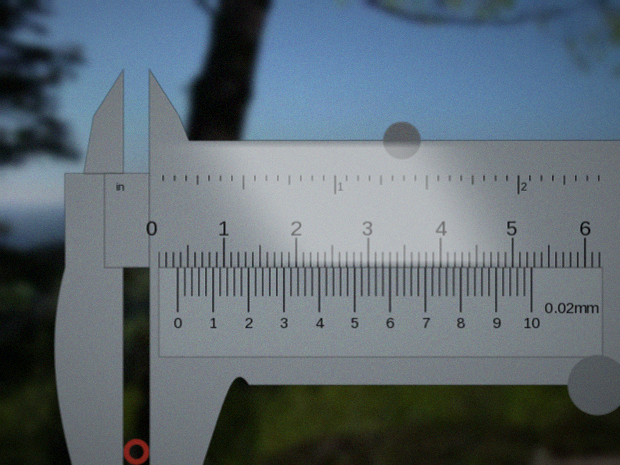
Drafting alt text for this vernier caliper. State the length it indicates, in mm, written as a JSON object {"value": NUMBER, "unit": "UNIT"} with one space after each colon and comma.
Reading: {"value": 3.6, "unit": "mm"}
